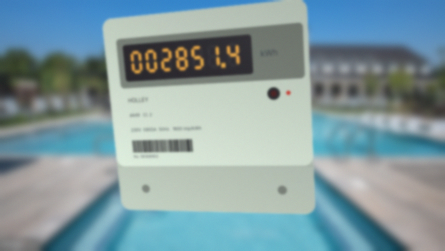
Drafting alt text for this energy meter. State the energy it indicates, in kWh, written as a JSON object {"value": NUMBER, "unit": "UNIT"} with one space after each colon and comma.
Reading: {"value": 2851.4, "unit": "kWh"}
